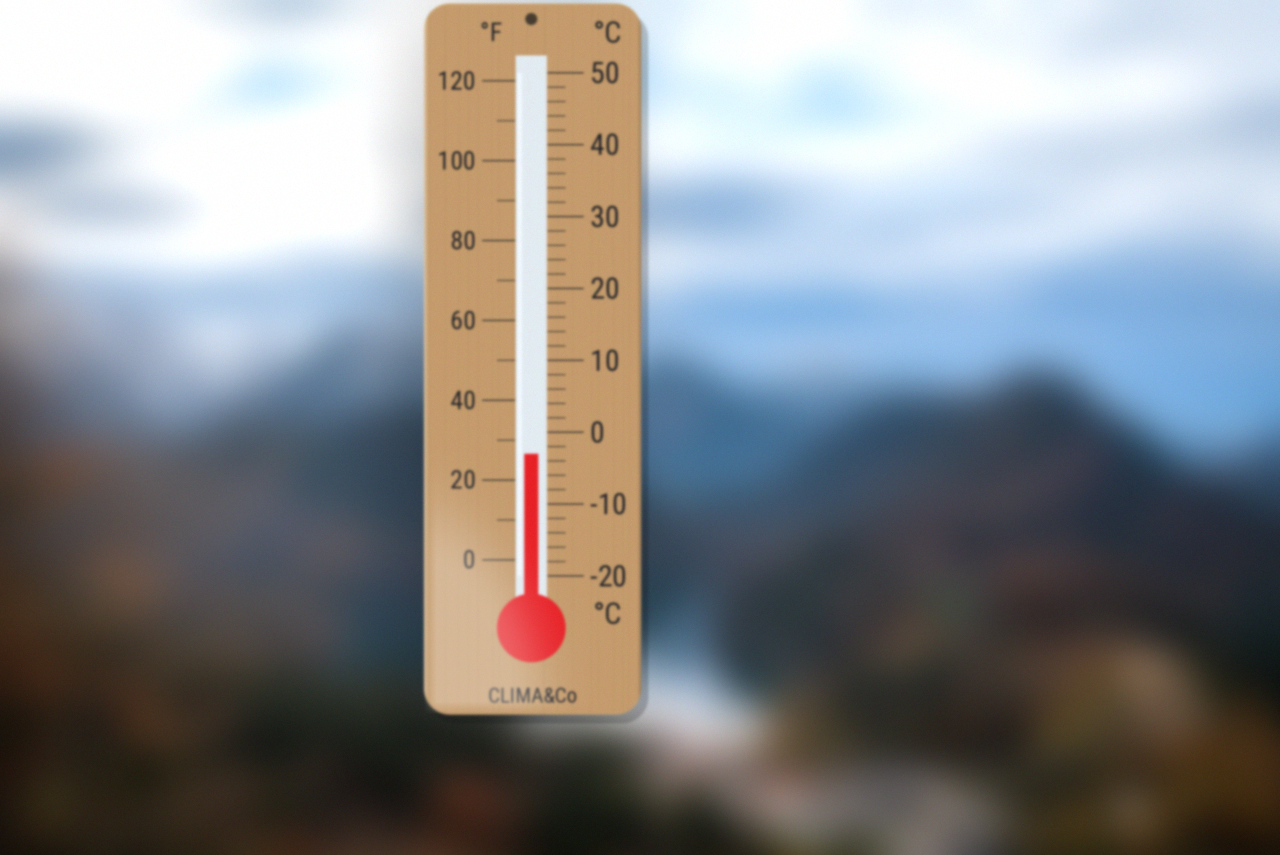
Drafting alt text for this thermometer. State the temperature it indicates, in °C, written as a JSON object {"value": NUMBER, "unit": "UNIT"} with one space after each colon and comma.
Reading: {"value": -3, "unit": "°C"}
